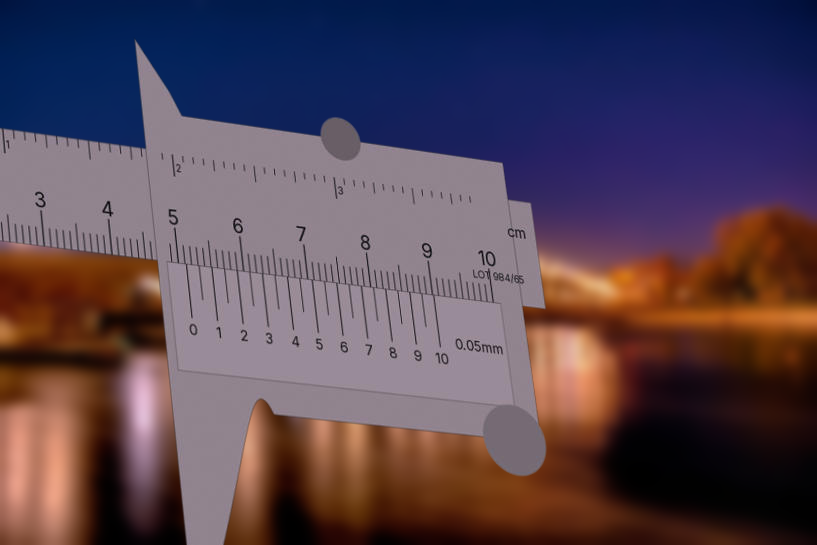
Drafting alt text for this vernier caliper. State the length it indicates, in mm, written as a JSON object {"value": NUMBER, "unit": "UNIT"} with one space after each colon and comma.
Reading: {"value": 51.2, "unit": "mm"}
